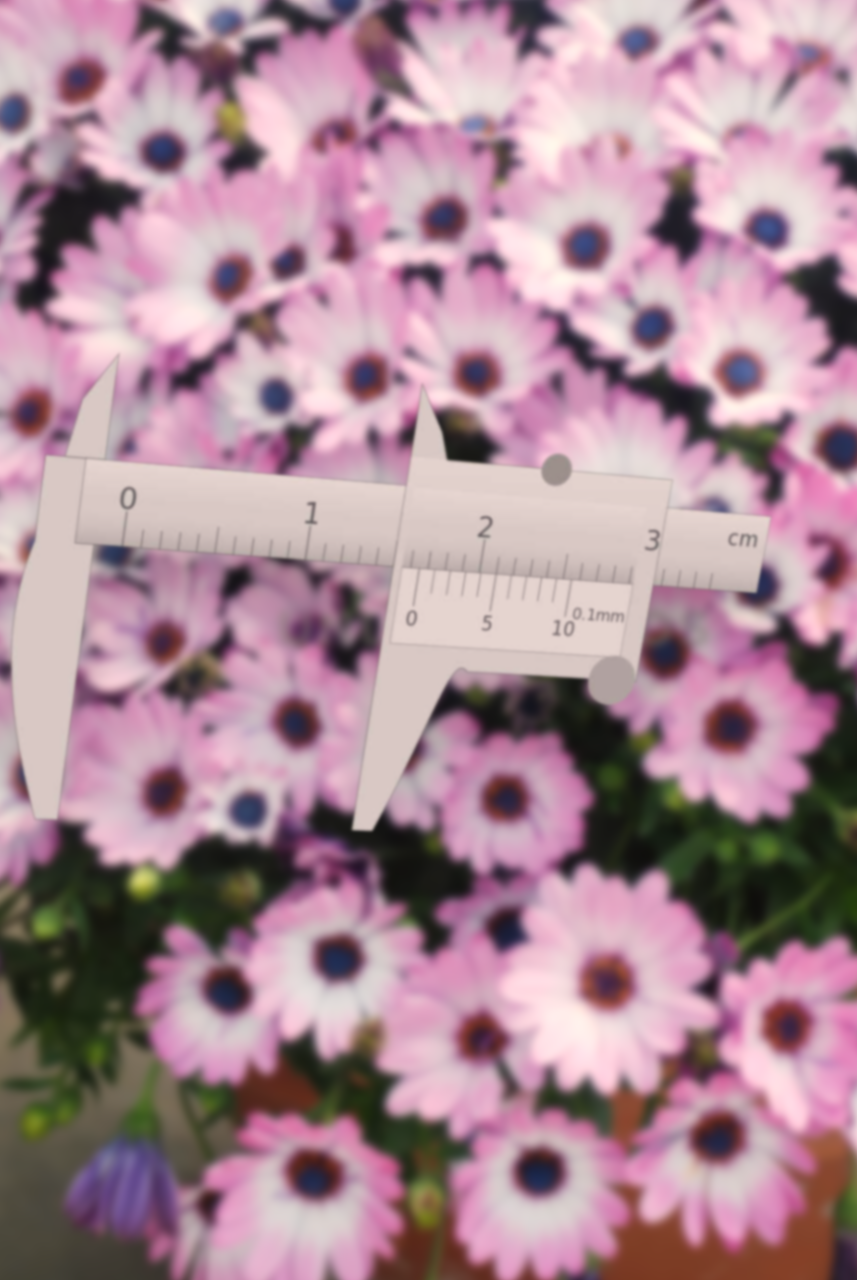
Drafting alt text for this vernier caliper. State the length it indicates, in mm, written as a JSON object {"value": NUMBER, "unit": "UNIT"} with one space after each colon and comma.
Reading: {"value": 16.5, "unit": "mm"}
